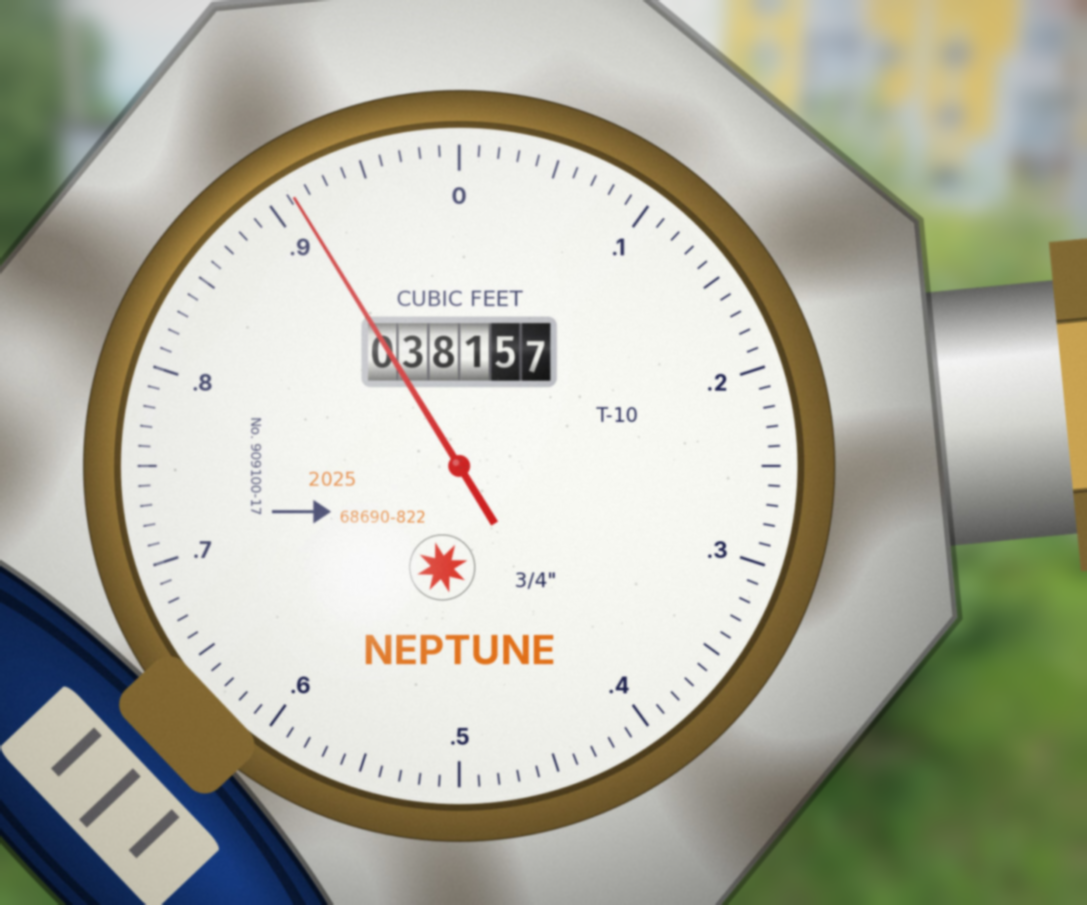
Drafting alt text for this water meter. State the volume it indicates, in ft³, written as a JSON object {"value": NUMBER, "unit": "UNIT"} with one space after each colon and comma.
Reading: {"value": 38156.91, "unit": "ft³"}
